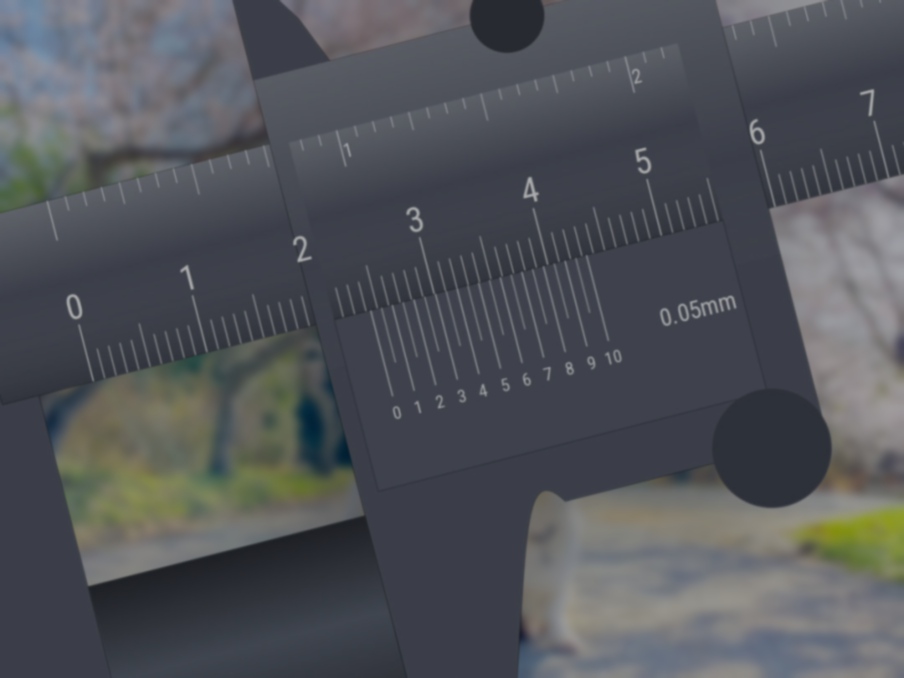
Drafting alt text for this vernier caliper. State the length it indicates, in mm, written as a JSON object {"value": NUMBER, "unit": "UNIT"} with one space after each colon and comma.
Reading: {"value": 24.4, "unit": "mm"}
